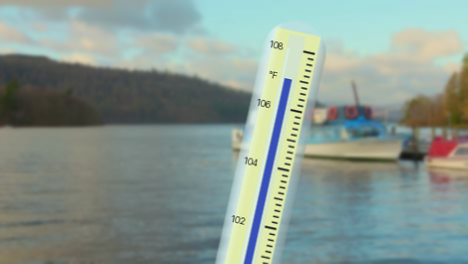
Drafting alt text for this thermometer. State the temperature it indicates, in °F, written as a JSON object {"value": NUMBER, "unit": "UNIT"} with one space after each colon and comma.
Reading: {"value": 107, "unit": "°F"}
